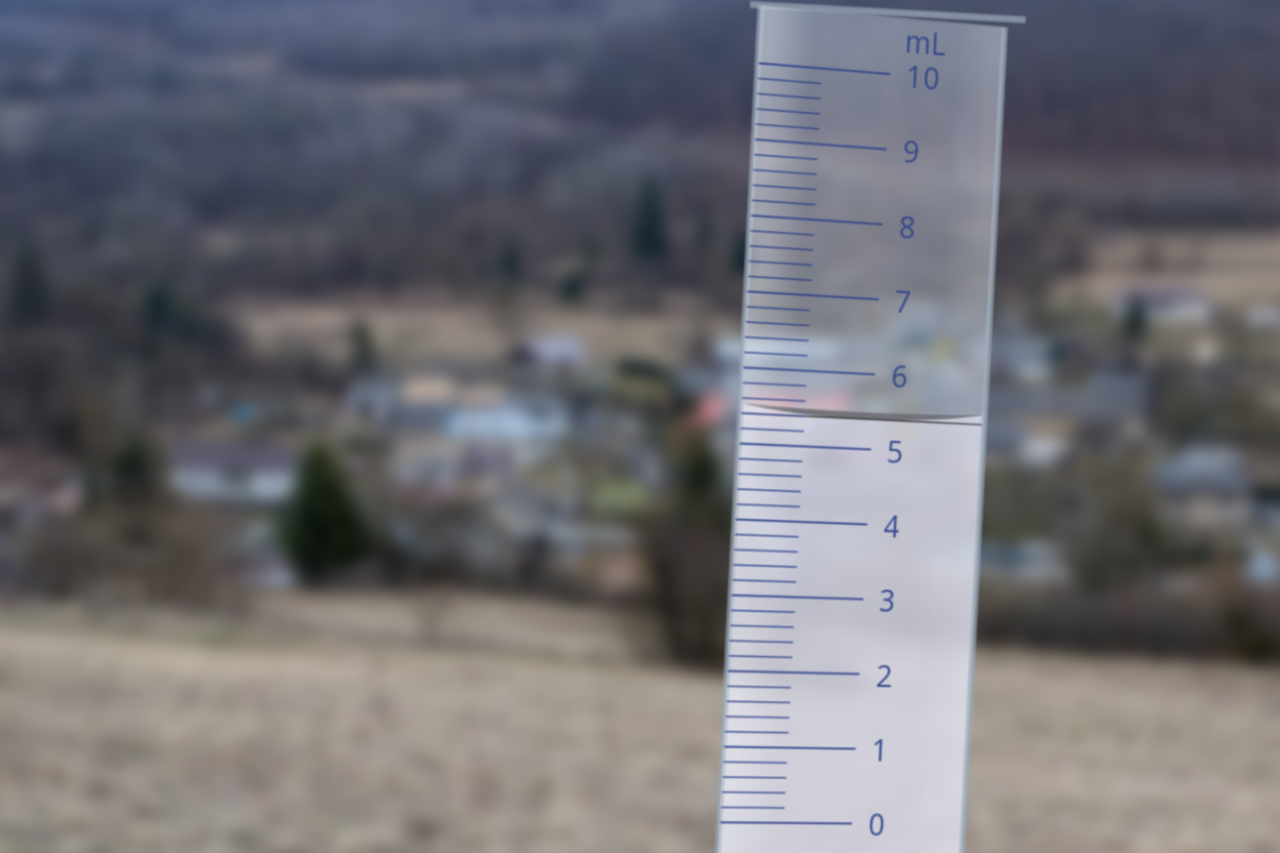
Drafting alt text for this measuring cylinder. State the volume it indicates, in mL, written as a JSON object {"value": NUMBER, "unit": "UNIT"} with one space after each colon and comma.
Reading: {"value": 5.4, "unit": "mL"}
